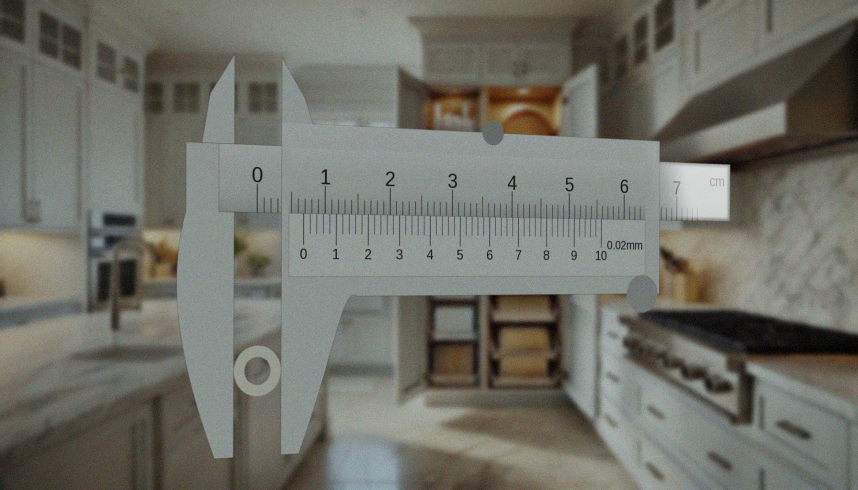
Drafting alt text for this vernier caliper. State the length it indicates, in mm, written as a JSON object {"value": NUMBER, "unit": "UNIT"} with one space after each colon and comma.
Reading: {"value": 6.8, "unit": "mm"}
